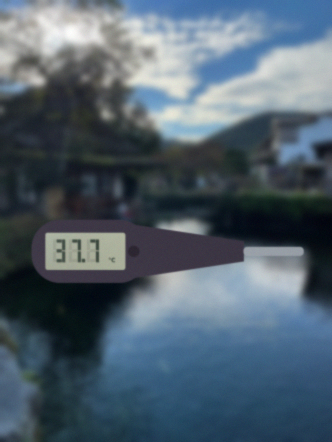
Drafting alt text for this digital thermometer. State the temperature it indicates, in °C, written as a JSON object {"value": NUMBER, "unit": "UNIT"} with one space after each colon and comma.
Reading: {"value": 37.7, "unit": "°C"}
